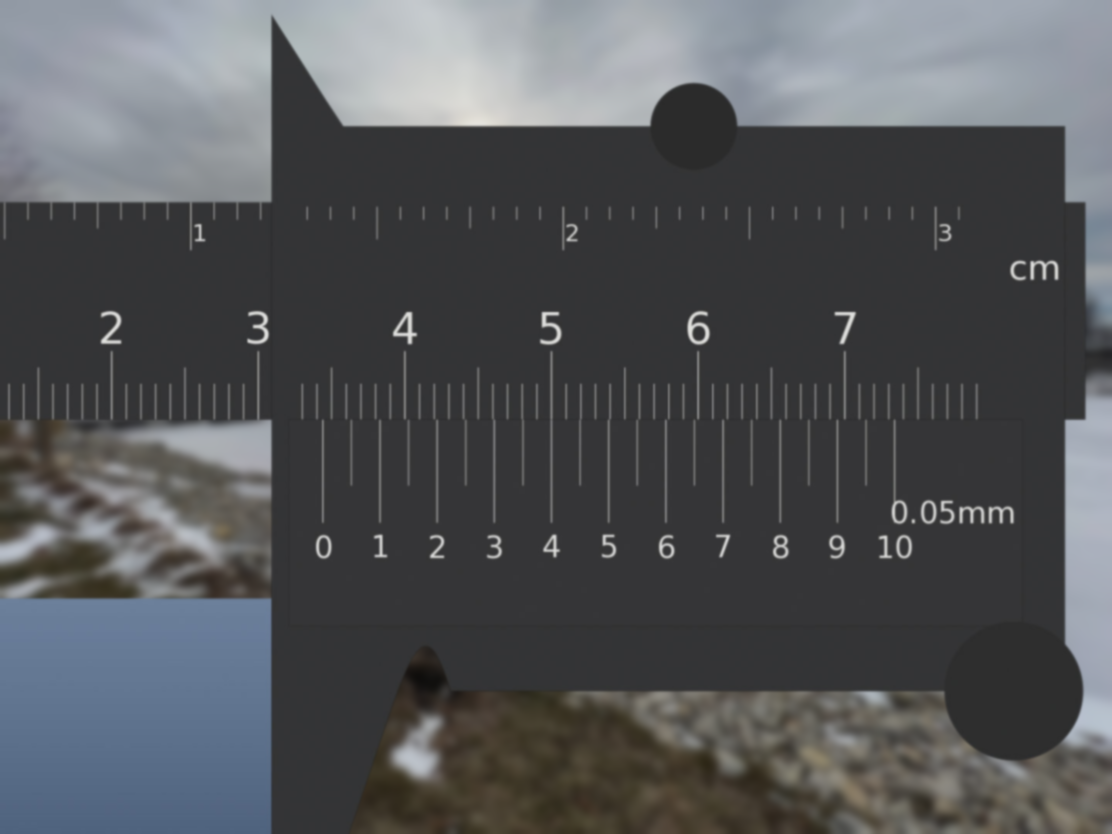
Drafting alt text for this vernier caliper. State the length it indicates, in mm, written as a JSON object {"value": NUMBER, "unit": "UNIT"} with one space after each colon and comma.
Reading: {"value": 34.4, "unit": "mm"}
